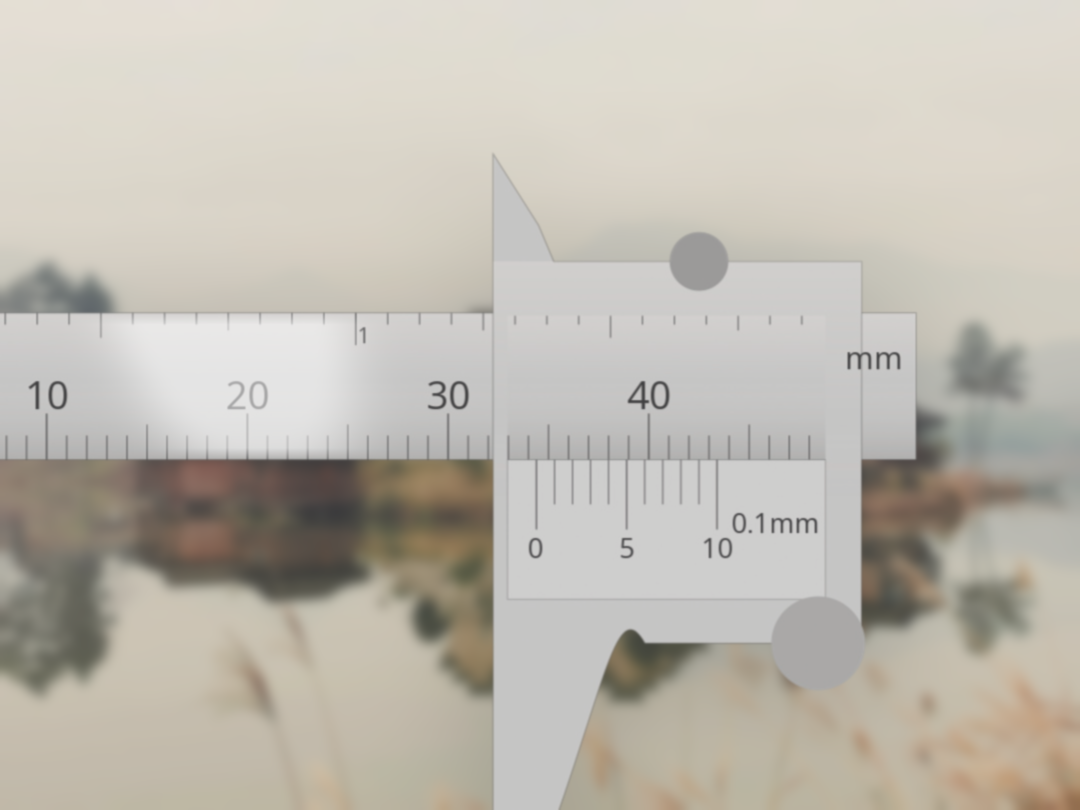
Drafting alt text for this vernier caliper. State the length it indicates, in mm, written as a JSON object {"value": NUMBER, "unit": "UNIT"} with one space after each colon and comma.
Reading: {"value": 34.4, "unit": "mm"}
